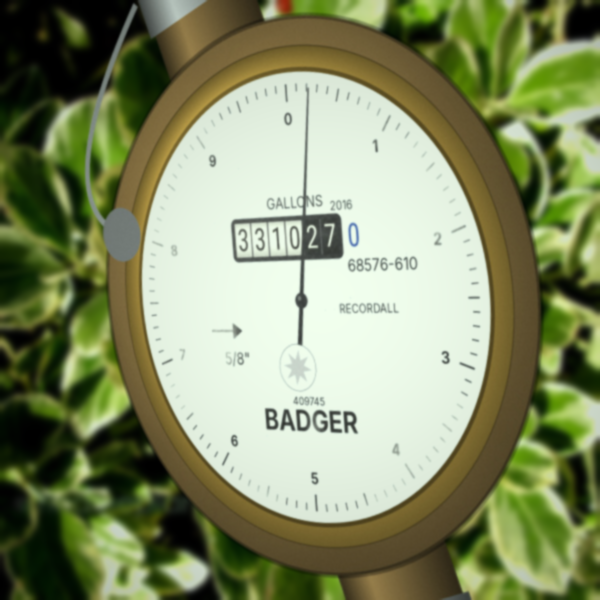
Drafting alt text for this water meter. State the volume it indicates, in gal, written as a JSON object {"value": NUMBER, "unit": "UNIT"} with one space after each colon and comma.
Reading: {"value": 3310270.2, "unit": "gal"}
